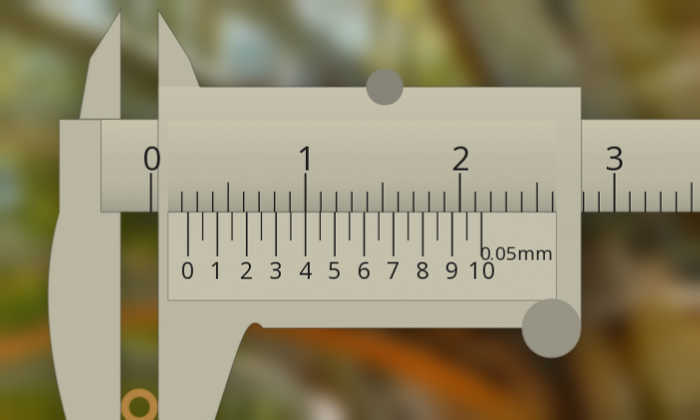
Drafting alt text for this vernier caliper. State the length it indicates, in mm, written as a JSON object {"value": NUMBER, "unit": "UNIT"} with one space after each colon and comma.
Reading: {"value": 2.4, "unit": "mm"}
